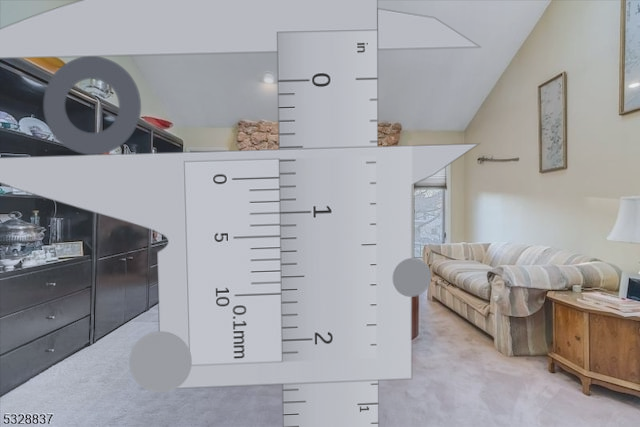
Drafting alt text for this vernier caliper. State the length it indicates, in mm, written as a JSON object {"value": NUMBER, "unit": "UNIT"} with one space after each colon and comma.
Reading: {"value": 7.3, "unit": "mm"}
